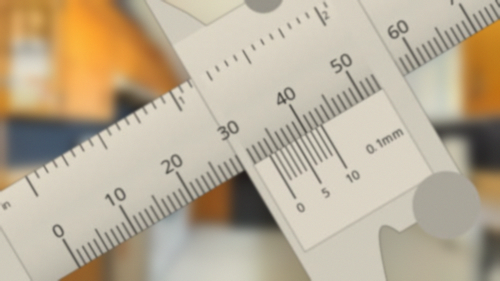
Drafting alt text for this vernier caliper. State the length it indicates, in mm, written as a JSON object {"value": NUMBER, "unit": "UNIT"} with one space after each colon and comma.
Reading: {"value": 33.5, "unit": "mm"}
